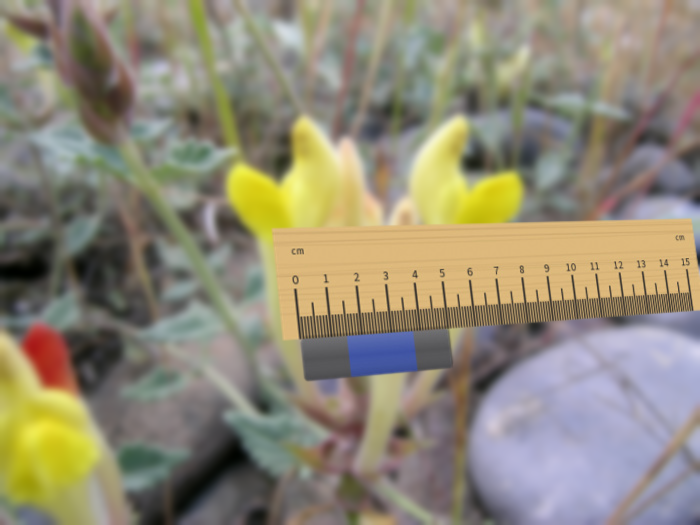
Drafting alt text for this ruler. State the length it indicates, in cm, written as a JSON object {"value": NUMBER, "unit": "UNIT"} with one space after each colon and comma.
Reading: {"value": 5, "unit": "cm"}
